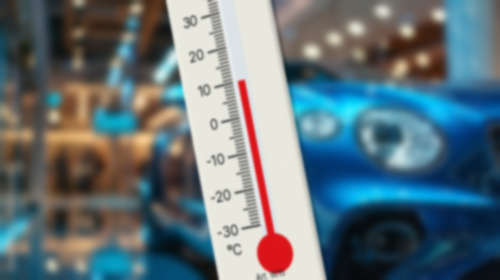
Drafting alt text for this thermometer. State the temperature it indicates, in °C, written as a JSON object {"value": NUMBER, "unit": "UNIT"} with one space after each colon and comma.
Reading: {"value": 10, "unit": "°C"}
